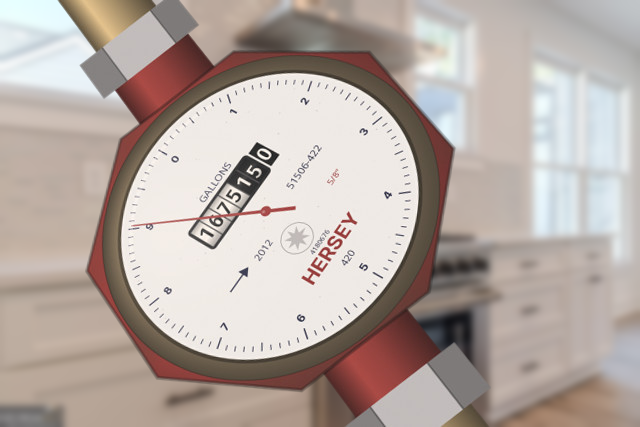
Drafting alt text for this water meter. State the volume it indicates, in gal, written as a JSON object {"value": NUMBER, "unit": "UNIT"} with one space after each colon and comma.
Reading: {"value": 1675149.0, "unit": "gal"}
